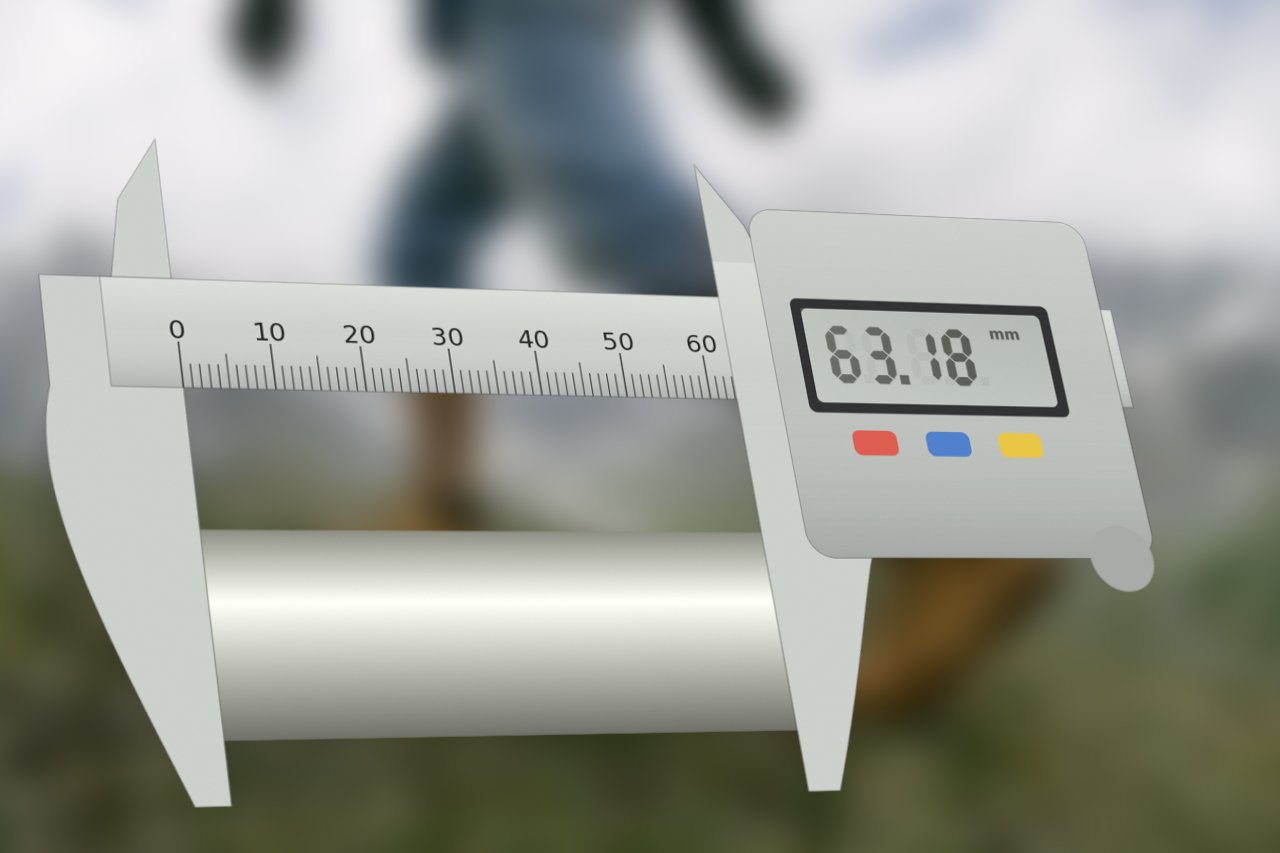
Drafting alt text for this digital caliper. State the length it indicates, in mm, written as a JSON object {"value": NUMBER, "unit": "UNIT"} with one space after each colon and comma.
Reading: {"value": 63.18, "unit": "mm"}
